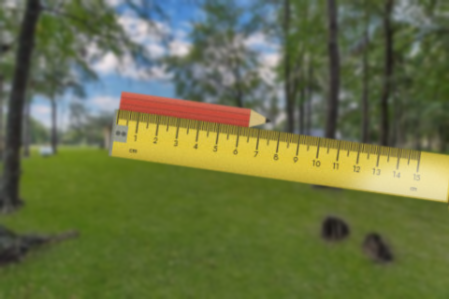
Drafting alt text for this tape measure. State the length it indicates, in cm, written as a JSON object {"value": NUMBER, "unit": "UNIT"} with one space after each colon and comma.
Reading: {"value": 7.5, "unit": "cm"}
